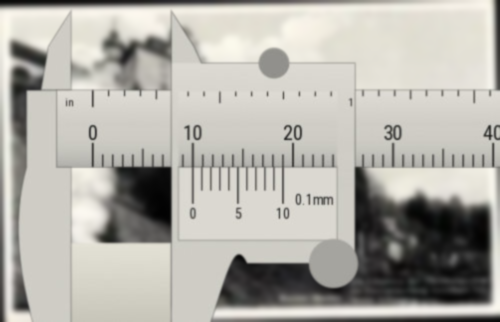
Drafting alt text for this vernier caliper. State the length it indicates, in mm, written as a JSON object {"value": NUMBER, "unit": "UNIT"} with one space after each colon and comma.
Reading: {"value": 10.0, "unit": "mm"}
